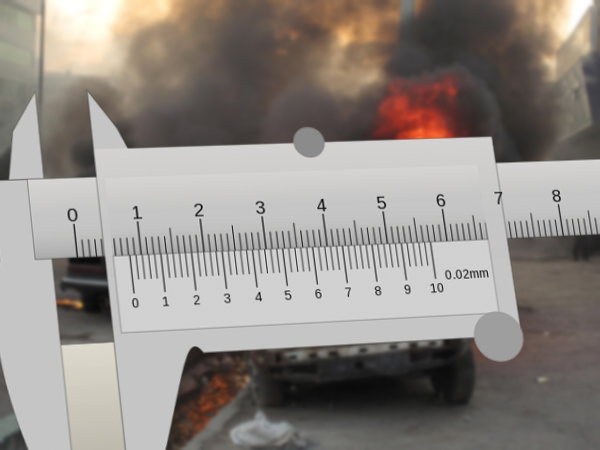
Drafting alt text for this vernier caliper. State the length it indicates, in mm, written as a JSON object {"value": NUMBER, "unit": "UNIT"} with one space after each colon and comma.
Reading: {"value": 8.2, "unit": "mm"}
